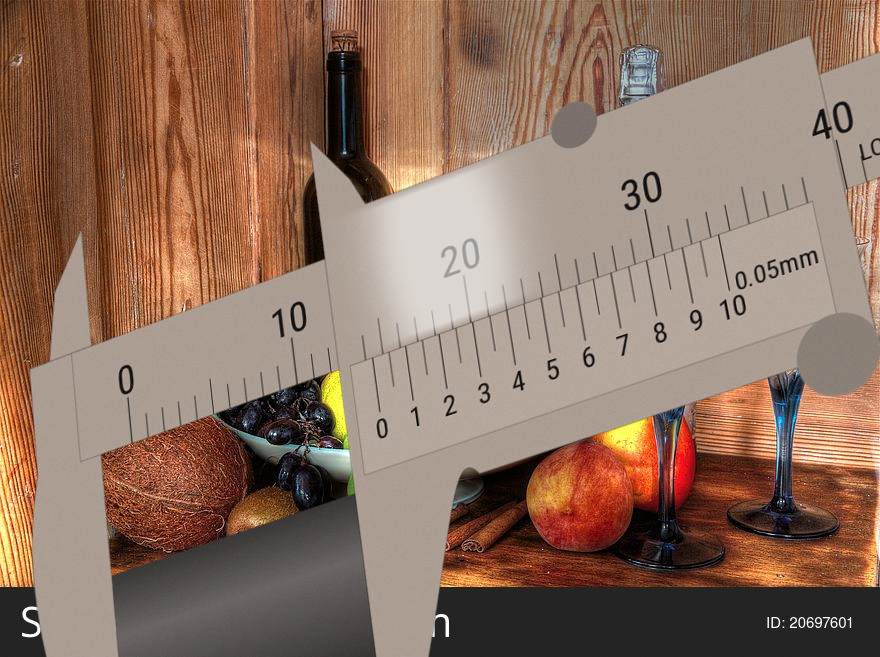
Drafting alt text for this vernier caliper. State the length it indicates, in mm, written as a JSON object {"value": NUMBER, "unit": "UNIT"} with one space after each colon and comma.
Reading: {"value": 14.4, "unit": "mm"}
